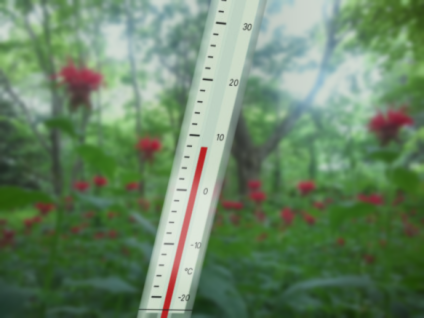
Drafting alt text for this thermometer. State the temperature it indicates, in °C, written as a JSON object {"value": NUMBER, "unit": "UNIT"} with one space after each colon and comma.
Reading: {"value": 8, "unit": "°C"}
